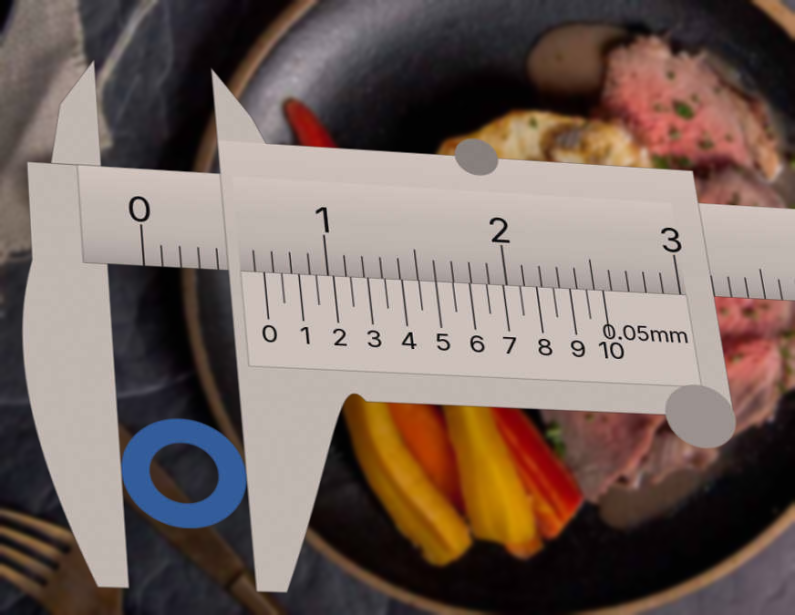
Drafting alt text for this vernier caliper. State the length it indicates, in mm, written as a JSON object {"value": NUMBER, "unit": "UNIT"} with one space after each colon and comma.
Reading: {"value": 6.5, "unit": "mm"}
